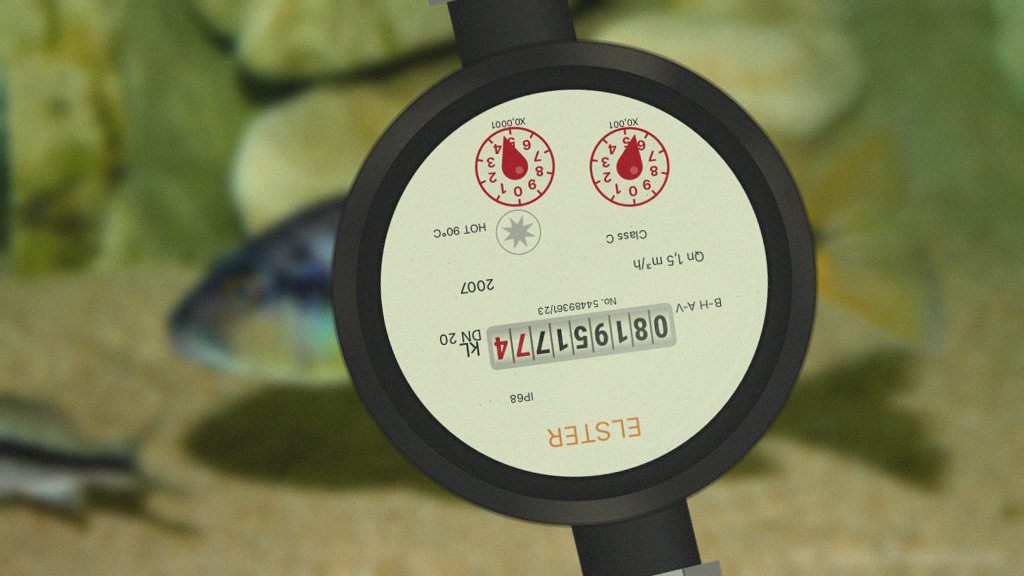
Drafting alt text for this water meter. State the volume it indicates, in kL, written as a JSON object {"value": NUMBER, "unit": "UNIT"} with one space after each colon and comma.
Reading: {"value": 819517.7454, "unit": "kL"}
